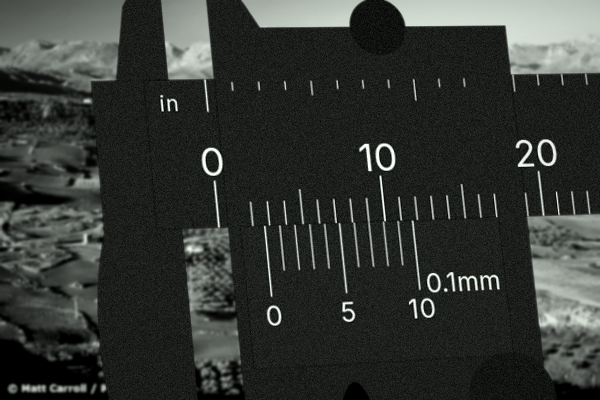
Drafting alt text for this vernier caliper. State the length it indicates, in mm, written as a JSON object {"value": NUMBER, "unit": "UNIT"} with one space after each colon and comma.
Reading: {"value": 2.7, "unit": "mm"}
